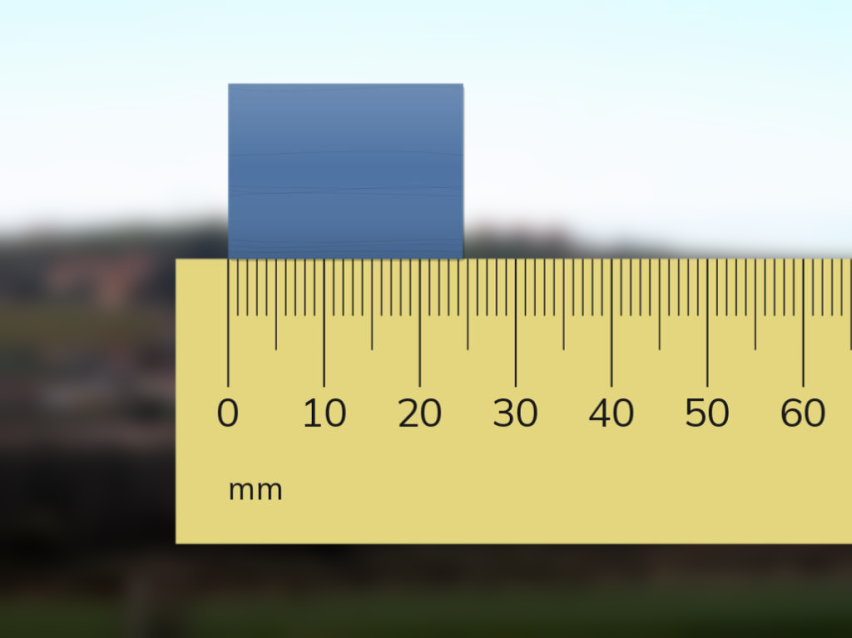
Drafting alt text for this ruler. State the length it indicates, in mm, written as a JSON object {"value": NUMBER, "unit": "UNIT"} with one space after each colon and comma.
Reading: {"value": 24.5, "unit": "mm"}
